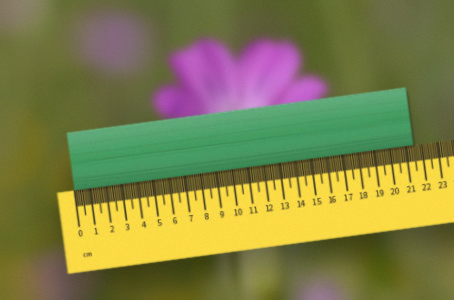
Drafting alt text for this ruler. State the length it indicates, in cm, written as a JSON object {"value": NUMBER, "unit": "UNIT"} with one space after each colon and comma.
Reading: {"value": 21.5, "unit": "cm"}
